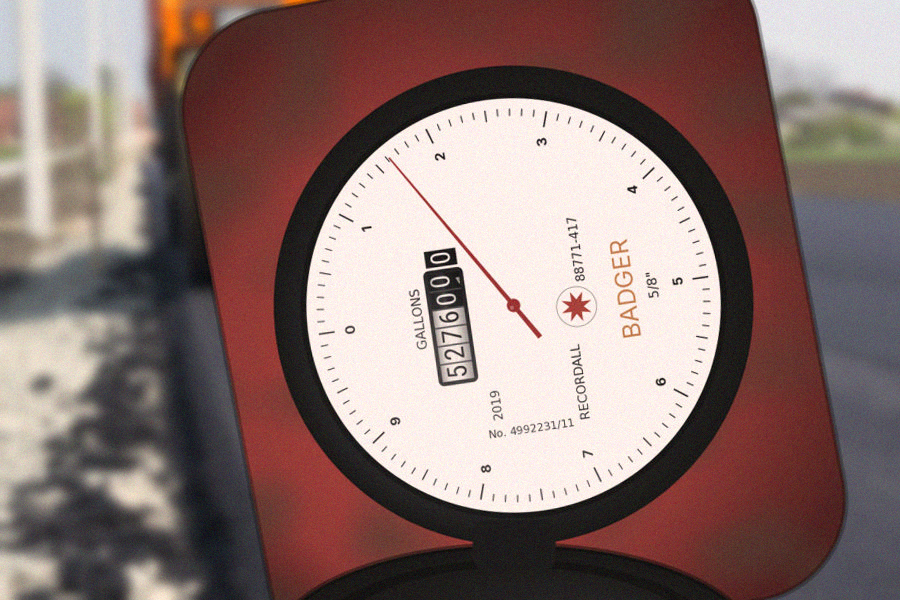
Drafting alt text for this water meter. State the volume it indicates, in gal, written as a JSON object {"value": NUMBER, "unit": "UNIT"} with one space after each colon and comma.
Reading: {"value": 5276001.6, "unit": "gal"}
